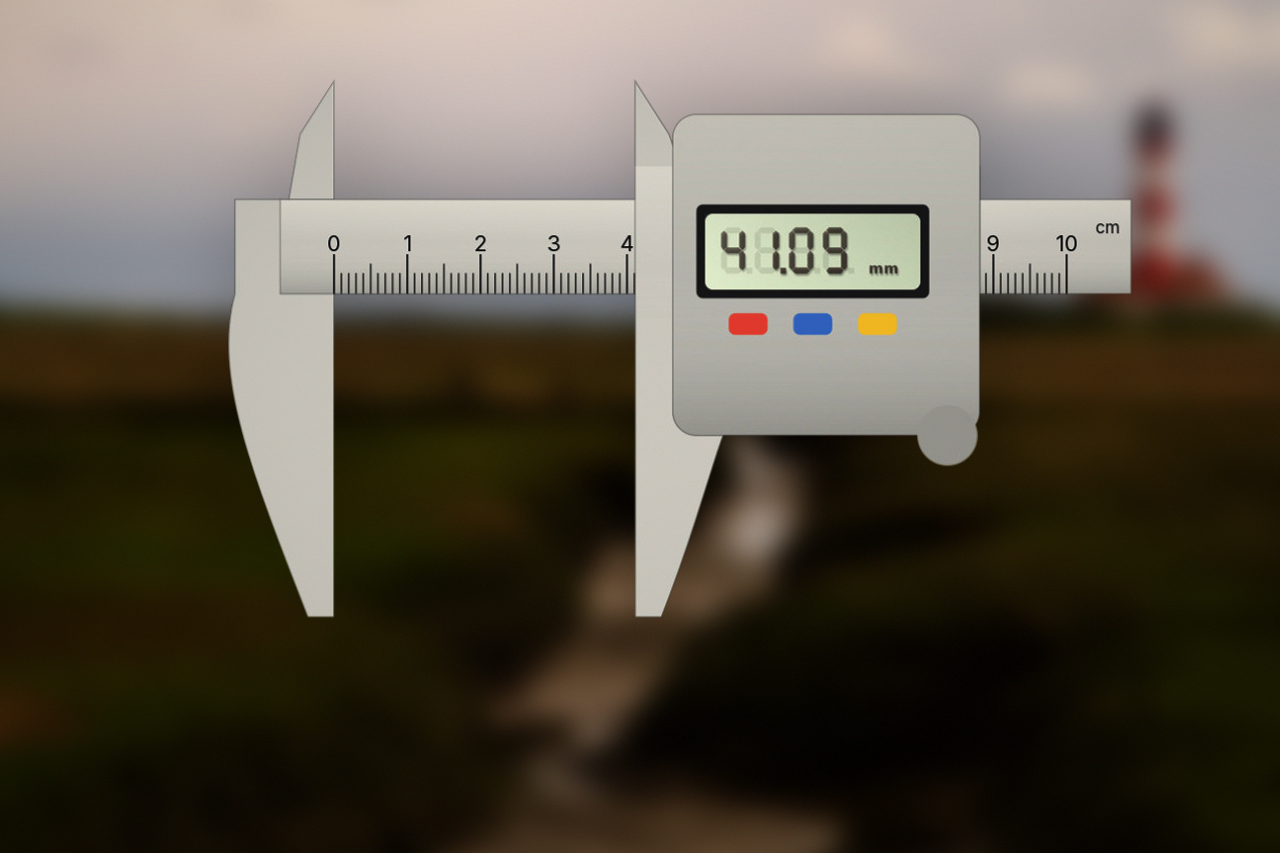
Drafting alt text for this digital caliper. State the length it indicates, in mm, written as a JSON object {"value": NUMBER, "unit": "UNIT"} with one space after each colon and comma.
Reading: {"value": 41.09, "unit": "mm"}
